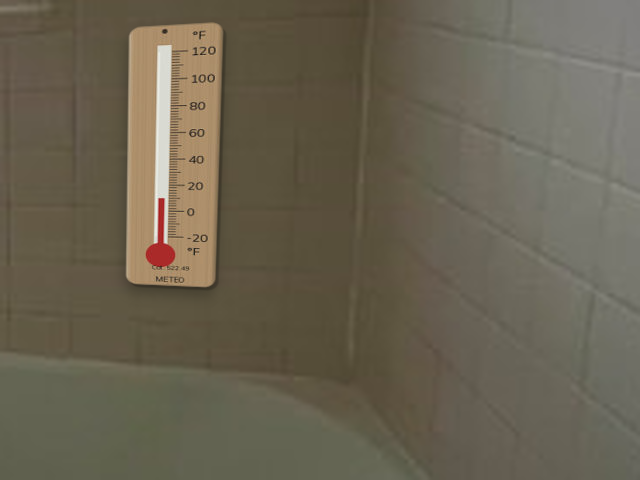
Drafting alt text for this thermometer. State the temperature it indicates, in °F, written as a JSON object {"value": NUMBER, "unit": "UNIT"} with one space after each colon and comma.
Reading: {"value": 10, "unit": "°F"}
